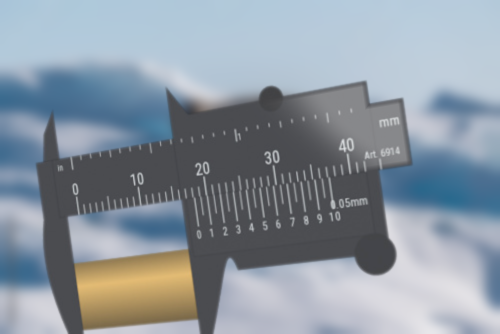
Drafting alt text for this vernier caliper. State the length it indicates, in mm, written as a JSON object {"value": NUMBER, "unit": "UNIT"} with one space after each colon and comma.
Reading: {"value": 18.2, "unit": "mm"}
